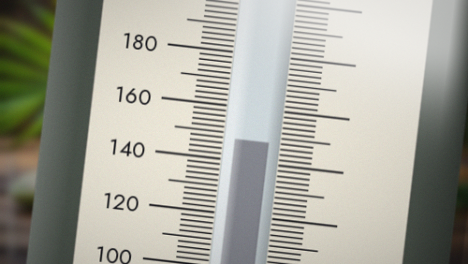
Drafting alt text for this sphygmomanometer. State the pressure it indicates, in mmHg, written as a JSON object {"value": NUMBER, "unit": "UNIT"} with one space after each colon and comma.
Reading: {"value": 148, "unit": "mmHg"}
